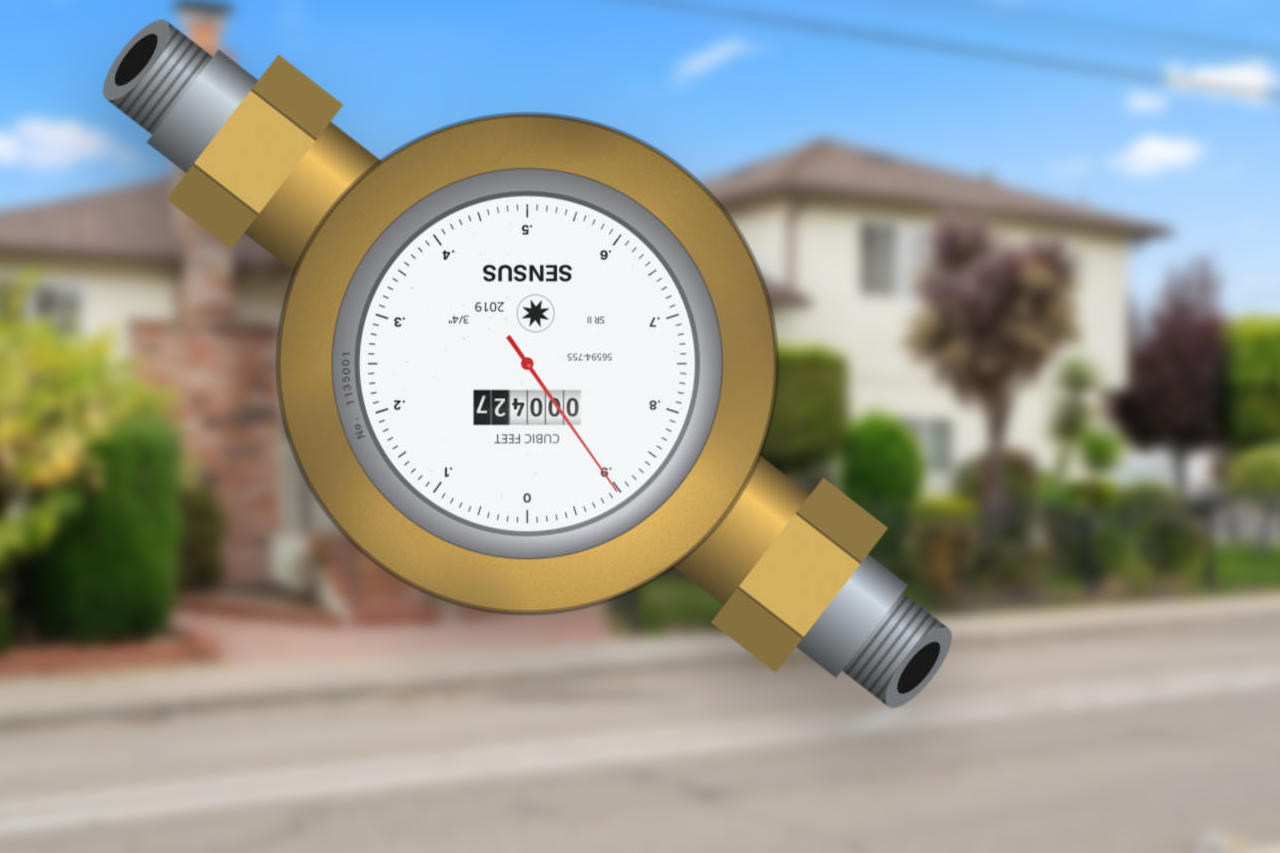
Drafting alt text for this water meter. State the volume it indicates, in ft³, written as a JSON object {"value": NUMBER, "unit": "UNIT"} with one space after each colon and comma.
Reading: {"value": 426.90, "unit": "ft³"}
